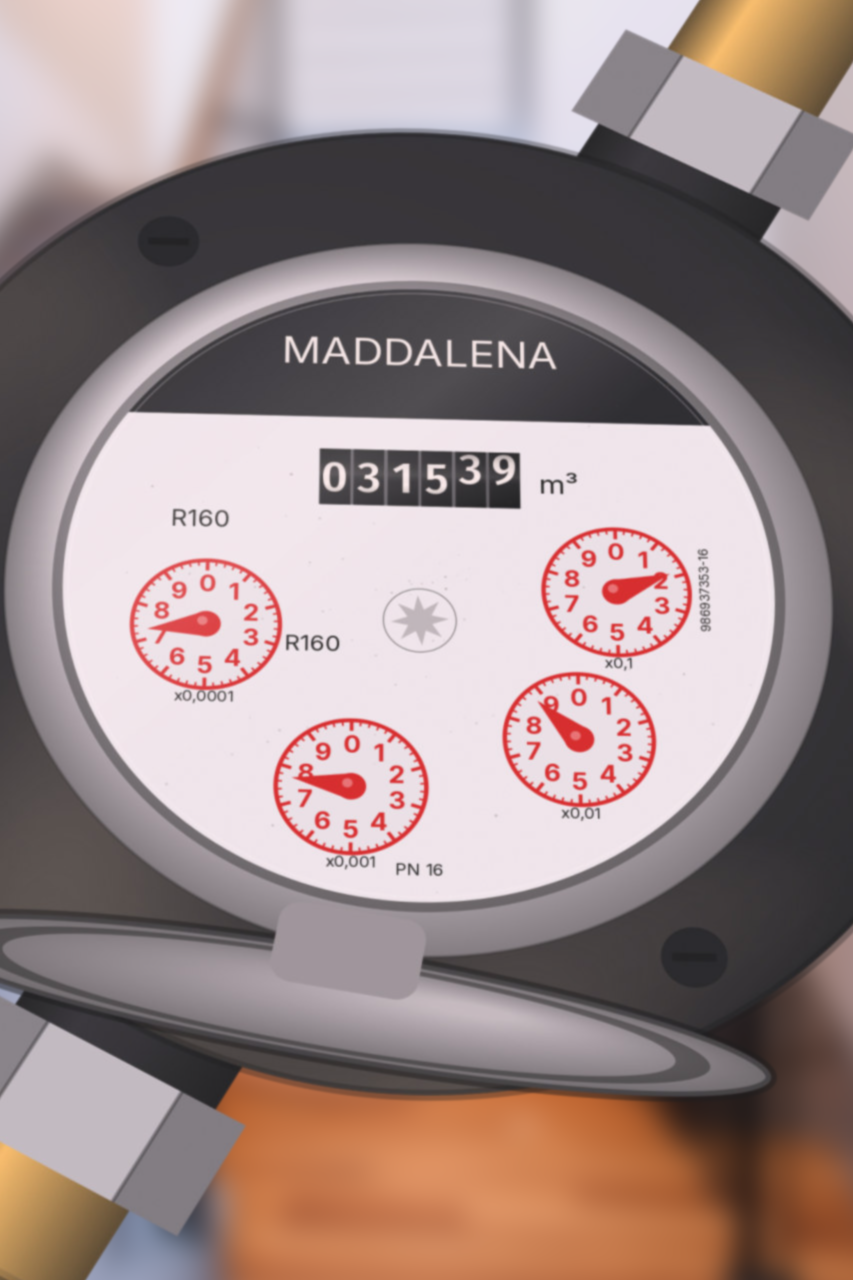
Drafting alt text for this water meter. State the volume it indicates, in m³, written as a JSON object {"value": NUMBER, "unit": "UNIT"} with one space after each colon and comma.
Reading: {"value": 31539.1877, "unit": "m³"}
